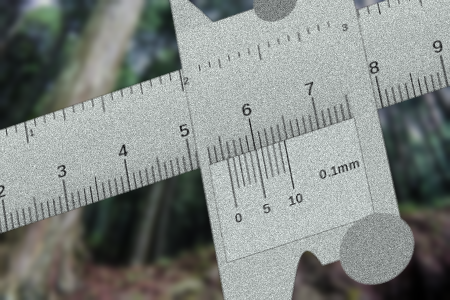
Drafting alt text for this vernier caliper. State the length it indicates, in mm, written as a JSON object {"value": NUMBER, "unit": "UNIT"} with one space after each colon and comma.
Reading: {"value": 55.6, "unit": "mm"}
